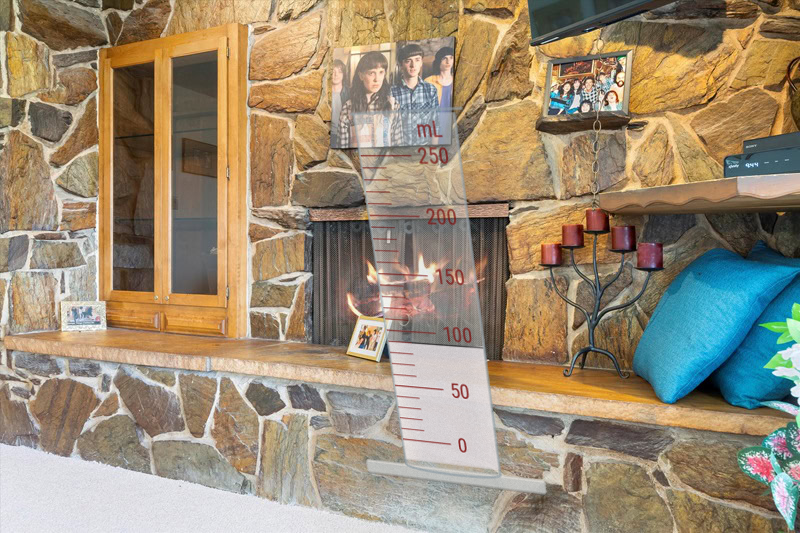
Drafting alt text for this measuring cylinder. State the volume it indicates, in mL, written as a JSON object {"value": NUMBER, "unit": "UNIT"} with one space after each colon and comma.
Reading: {"value": 90, "unit": "mL"}
